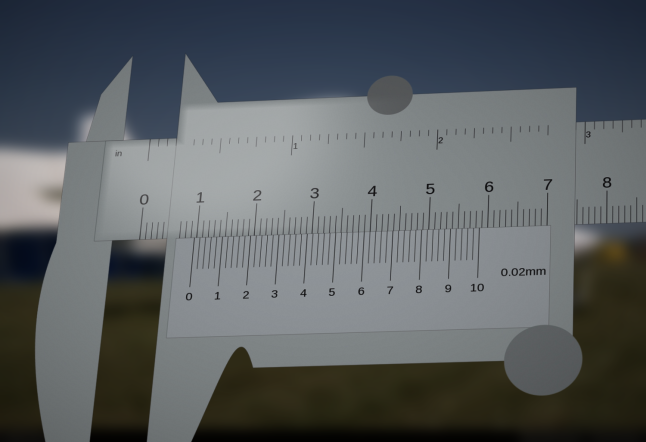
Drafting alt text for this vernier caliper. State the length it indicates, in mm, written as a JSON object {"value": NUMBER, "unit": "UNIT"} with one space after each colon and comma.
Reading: {"value": 9.6, "unit": "mm"}
